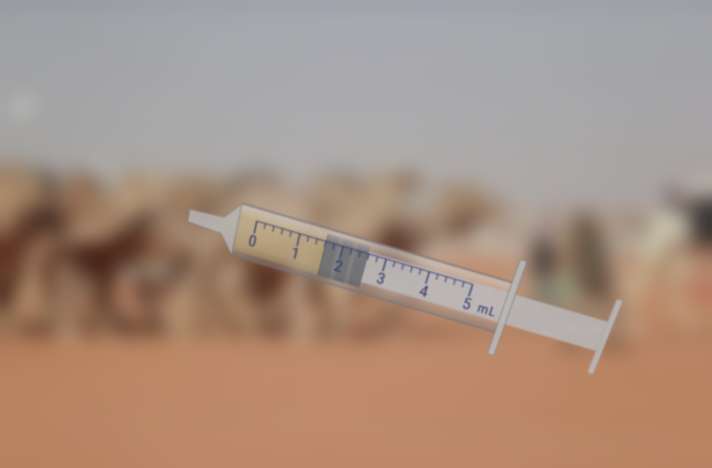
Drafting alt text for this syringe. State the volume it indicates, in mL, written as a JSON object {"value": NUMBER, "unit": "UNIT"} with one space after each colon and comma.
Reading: {"value": 1.6, "unit": "mL"}
